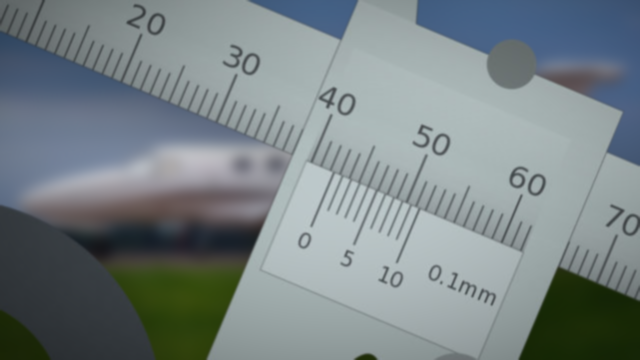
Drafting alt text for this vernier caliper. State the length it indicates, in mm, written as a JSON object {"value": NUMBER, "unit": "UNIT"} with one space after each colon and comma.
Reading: {"value": 42.4, "unit": "mm"}
